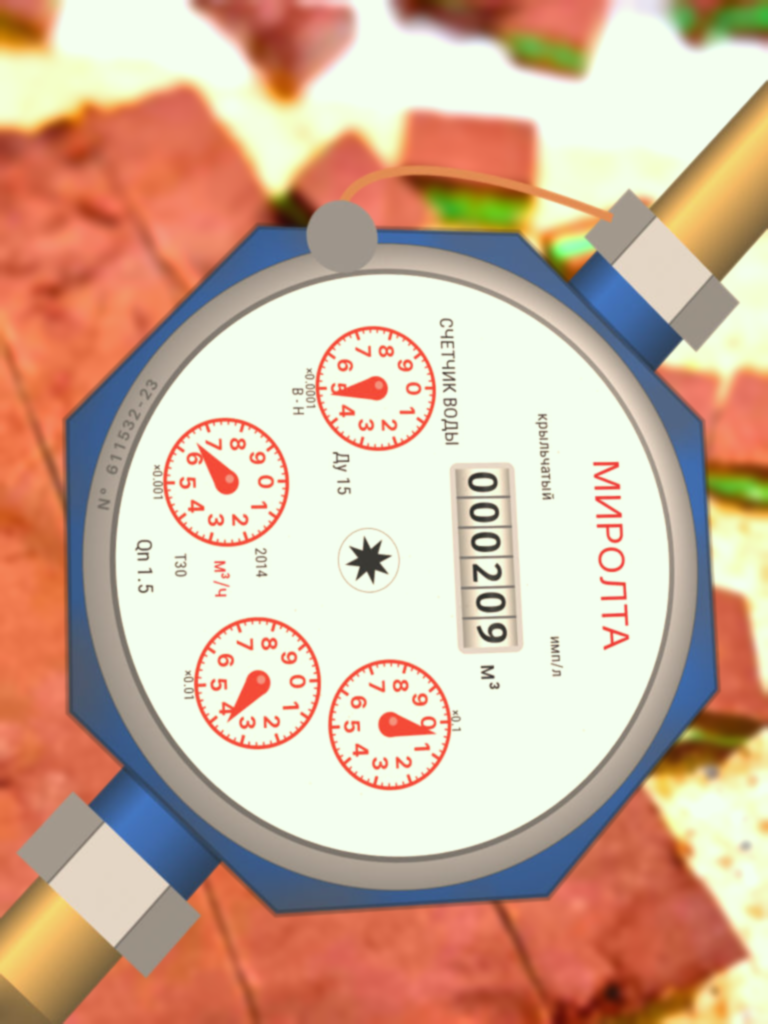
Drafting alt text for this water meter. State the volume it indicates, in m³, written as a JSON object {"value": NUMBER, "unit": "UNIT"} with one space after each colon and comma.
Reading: {"value": 209.0364, "unit": "m³"}
